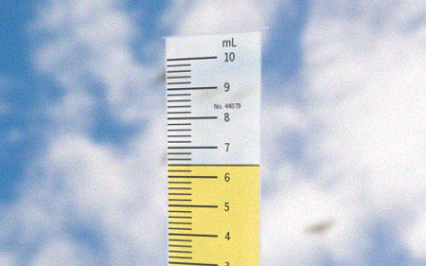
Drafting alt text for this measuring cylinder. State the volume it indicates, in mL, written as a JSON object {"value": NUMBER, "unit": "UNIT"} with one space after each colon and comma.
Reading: {"value": 6.4, "unit": "mL"}
